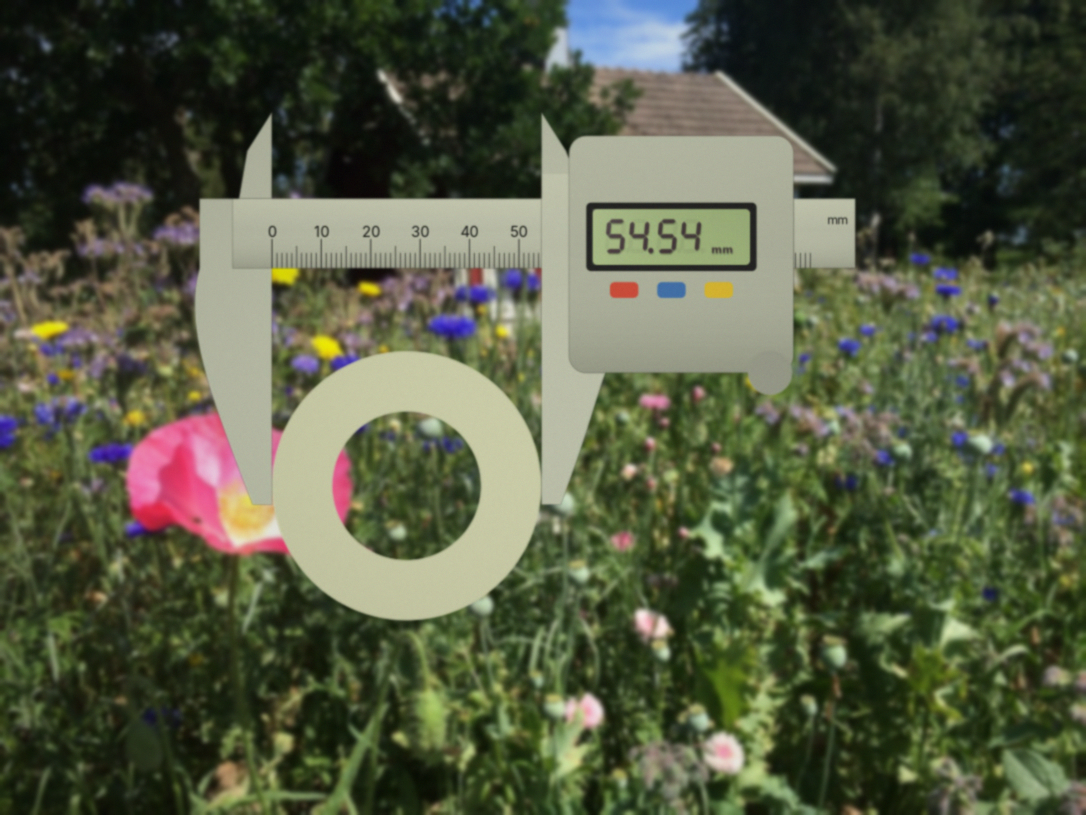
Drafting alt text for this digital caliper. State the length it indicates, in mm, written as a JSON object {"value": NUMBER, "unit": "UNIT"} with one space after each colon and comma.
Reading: {"value": 54.54, "unit": "mm"}
